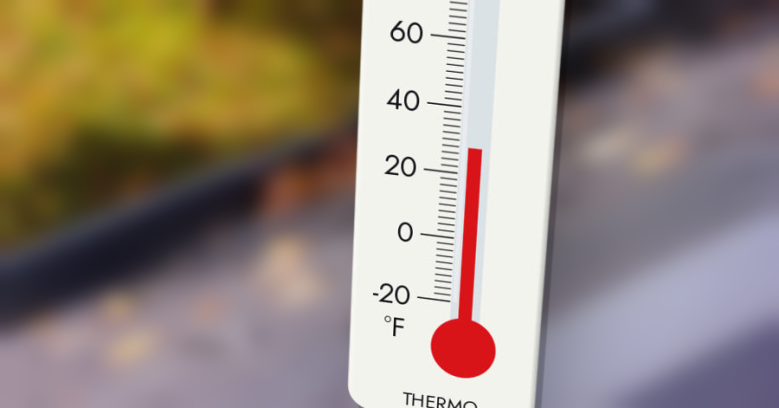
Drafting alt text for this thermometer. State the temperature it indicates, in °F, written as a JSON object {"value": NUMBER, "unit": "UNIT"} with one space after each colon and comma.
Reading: {"value": 28, "unit": "°F"}
